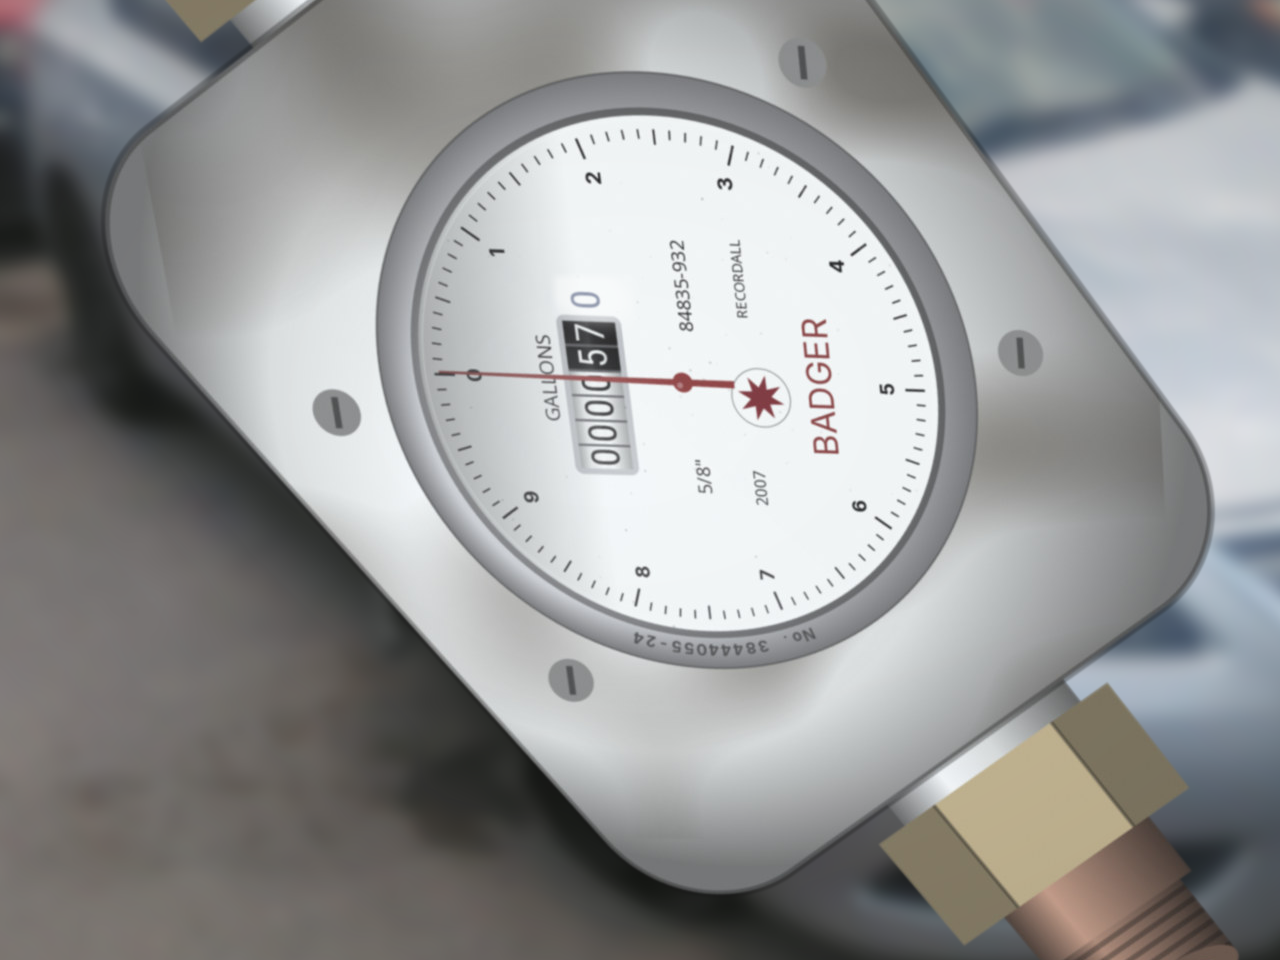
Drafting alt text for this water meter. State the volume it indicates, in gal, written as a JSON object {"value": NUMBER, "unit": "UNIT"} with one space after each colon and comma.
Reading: {"value": 570.0, "unit": "gal"}
